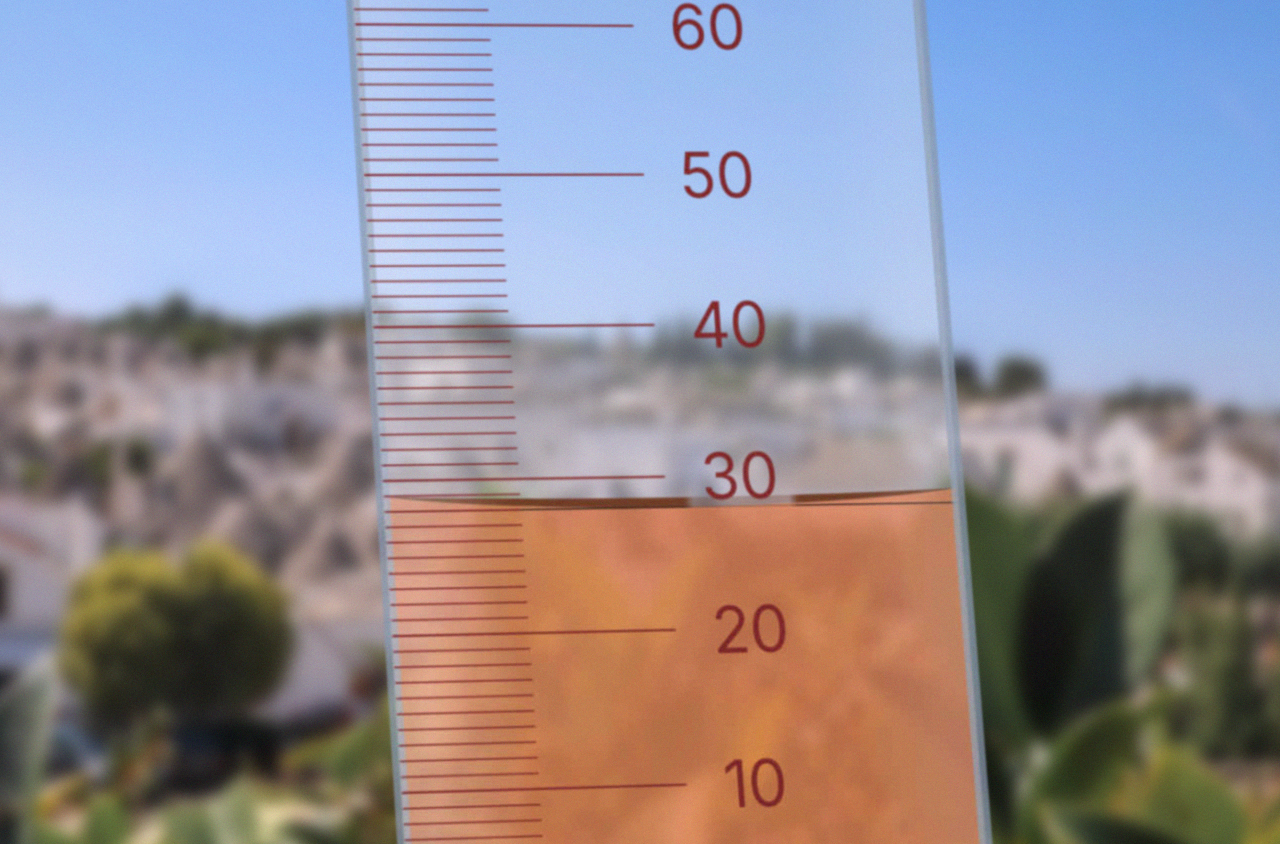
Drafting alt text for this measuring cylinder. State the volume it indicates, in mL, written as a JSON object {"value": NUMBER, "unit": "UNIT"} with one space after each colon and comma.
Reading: {"value": 28, "unit": "mL"}
